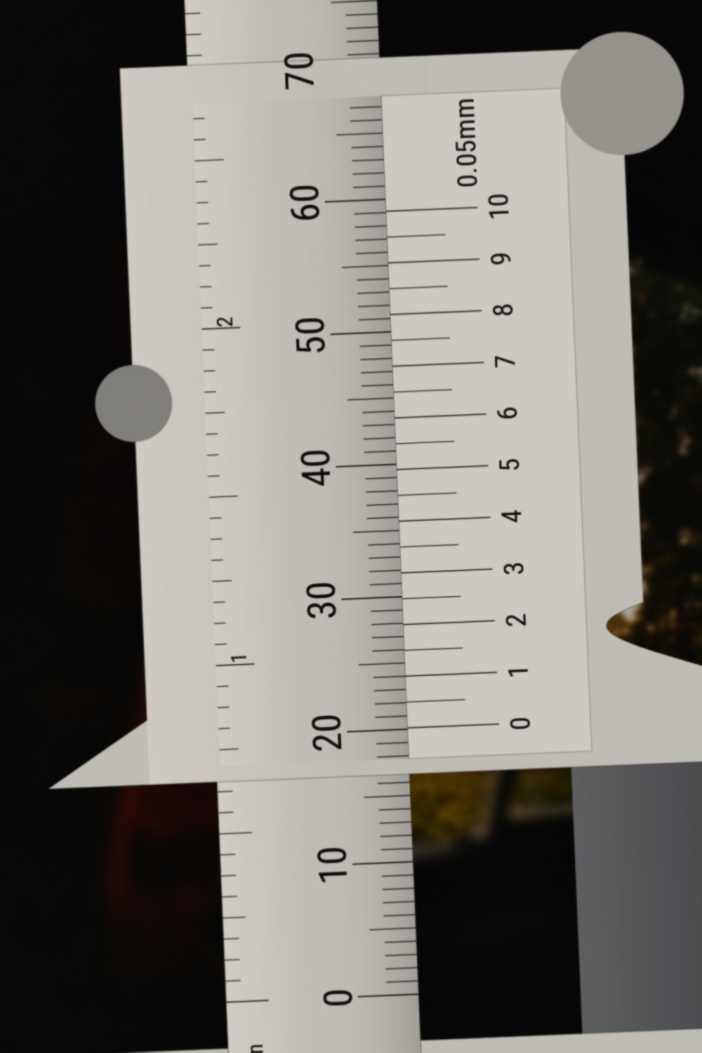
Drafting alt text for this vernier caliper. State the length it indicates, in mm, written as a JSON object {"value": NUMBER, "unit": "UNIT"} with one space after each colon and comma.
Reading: {"value": 20.1, "unit": "mm"}
